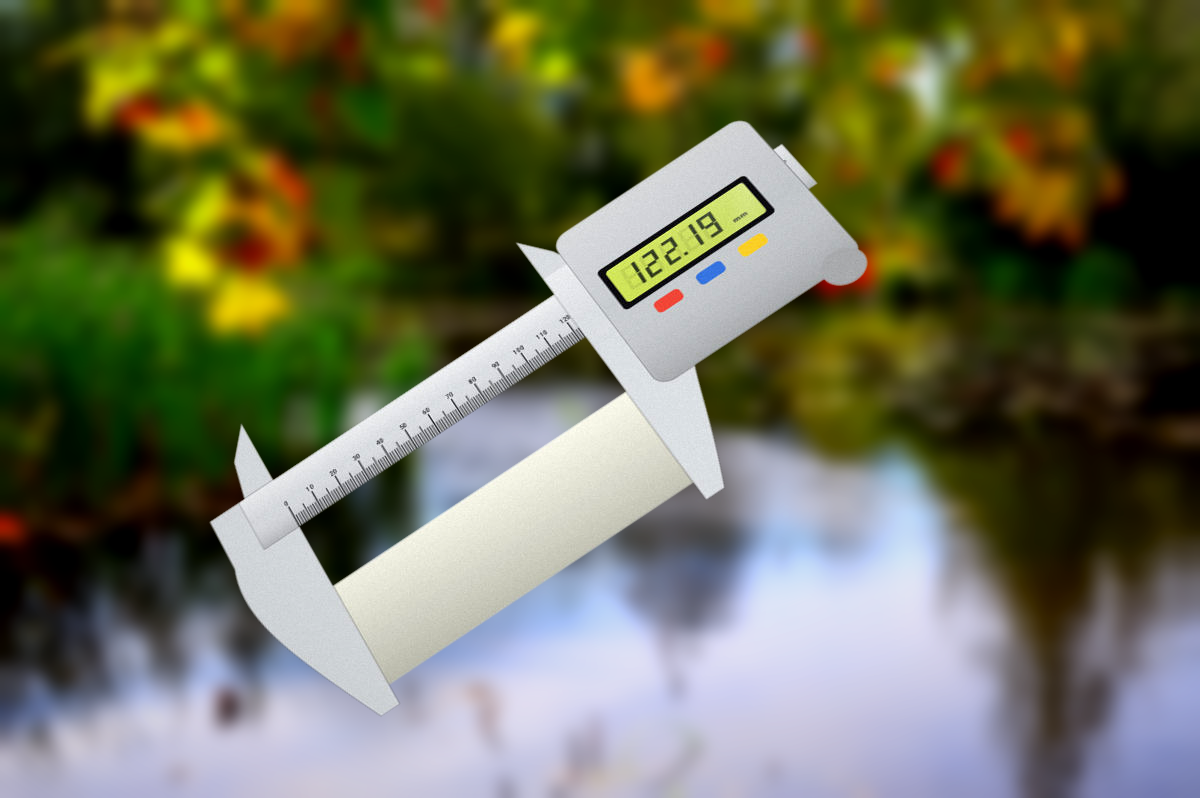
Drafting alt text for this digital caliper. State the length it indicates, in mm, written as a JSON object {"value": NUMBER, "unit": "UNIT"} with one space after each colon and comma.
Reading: {"value": 122.19, "unit": "mm"}
